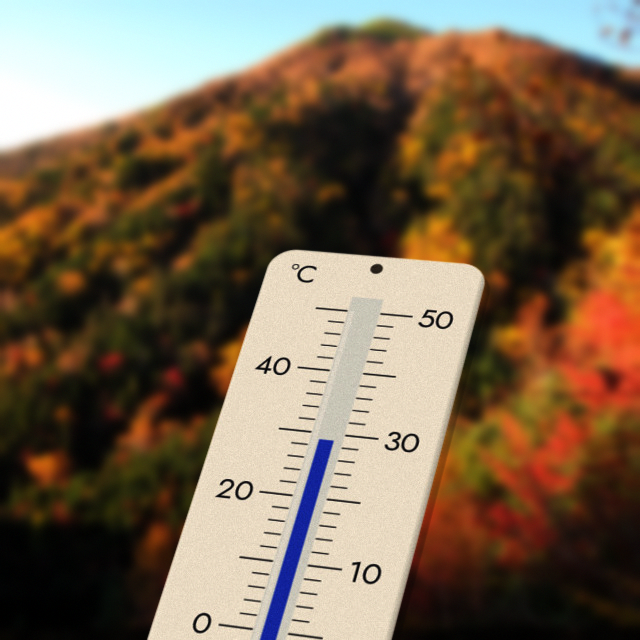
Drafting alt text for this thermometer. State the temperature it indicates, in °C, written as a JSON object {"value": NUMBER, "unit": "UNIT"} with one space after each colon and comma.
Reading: {"value": 29, "unit": "°C"}
